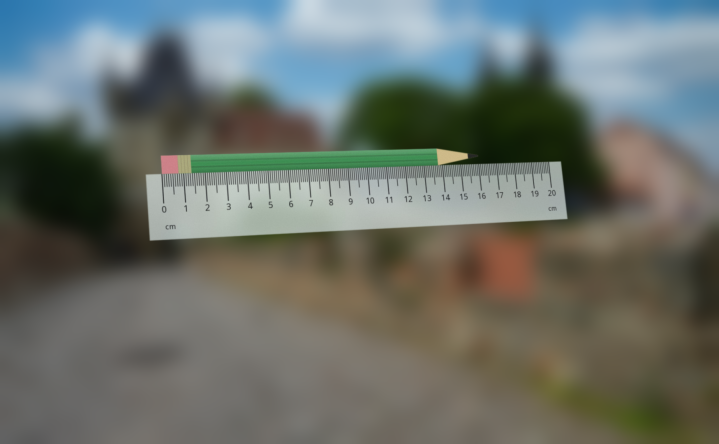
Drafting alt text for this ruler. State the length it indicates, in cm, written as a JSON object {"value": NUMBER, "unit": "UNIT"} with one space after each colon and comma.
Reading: {"value": 16, "unit": "cm"}
